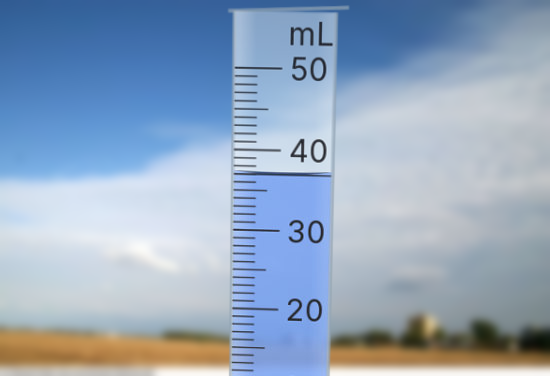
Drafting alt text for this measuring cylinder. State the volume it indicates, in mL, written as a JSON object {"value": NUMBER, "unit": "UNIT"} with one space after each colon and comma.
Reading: {"value": 37, "unit": "mL"}
